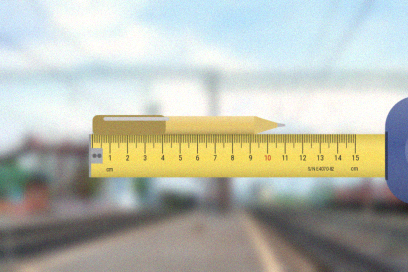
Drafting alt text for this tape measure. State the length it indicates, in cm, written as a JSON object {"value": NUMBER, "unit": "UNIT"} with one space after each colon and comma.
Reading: {"value": 11, "unit": "cm"}
